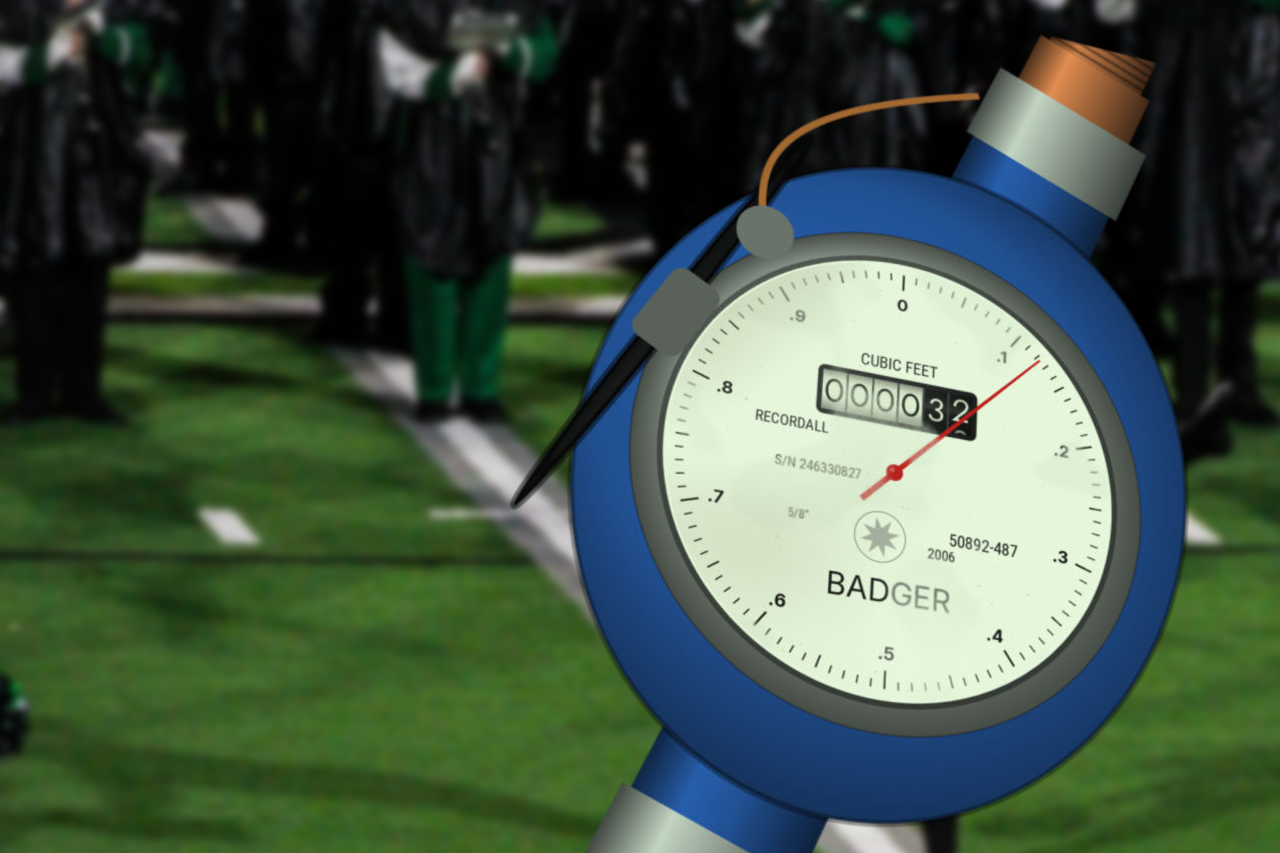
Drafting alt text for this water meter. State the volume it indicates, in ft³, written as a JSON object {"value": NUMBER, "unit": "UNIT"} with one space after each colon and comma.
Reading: {"value": 32.12, "unit": "ft³"}
